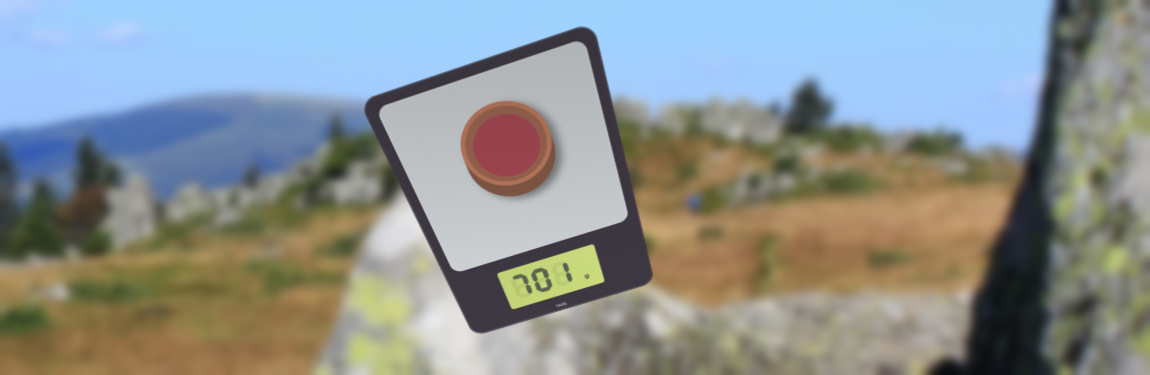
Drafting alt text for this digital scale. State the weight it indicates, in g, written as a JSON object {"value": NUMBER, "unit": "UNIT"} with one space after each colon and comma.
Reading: {"value": 701, "unit": "g"}
